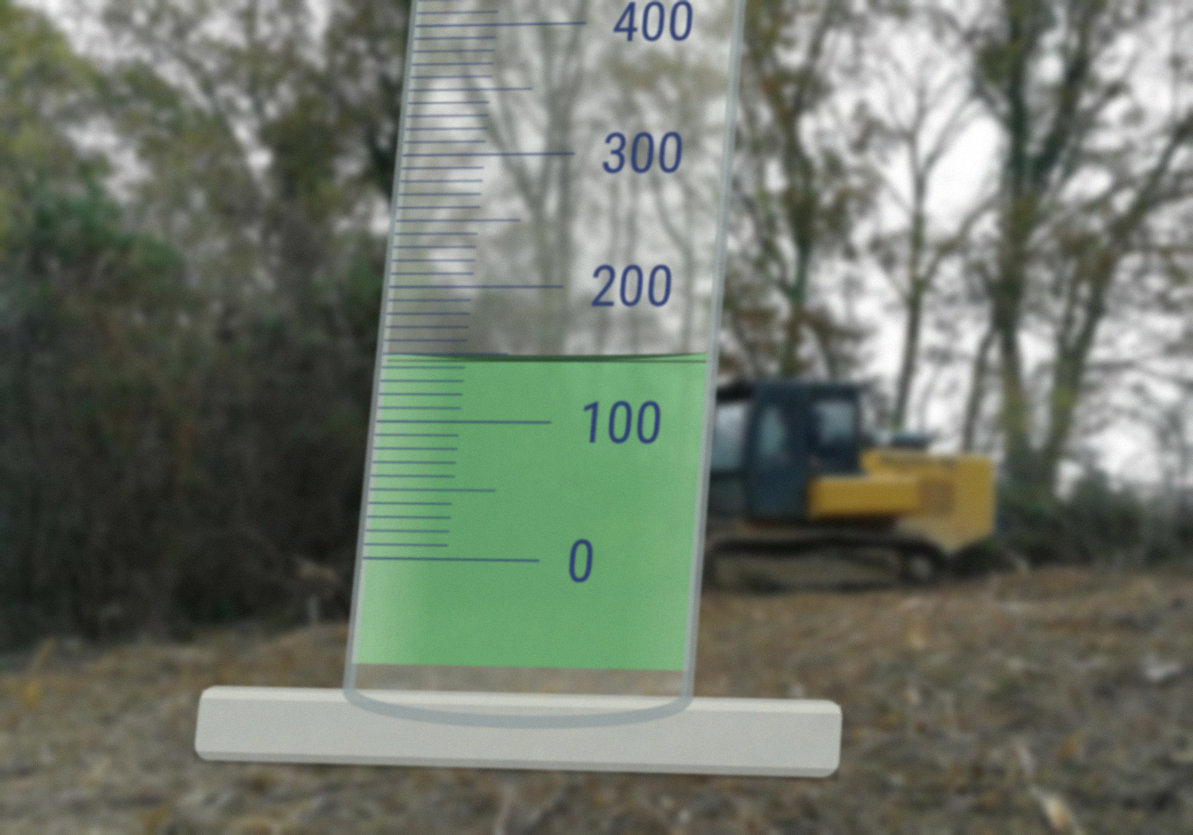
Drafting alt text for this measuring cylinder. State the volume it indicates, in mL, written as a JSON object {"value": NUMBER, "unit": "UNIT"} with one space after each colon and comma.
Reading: {"value": 145, "unit": "mL"}
